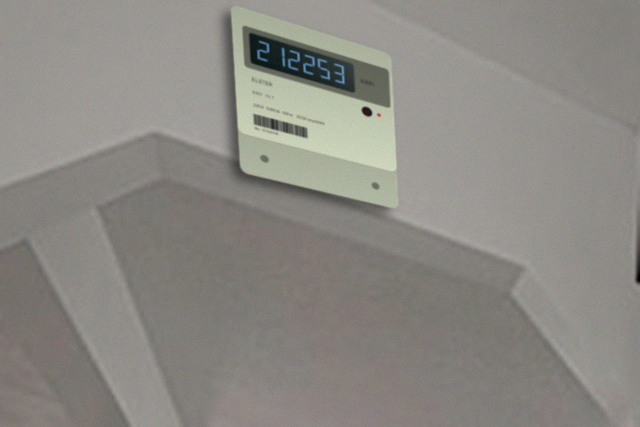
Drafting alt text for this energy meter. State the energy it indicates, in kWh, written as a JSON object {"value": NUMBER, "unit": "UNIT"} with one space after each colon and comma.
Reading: {"value": 212253, "unit": "kWh"}
